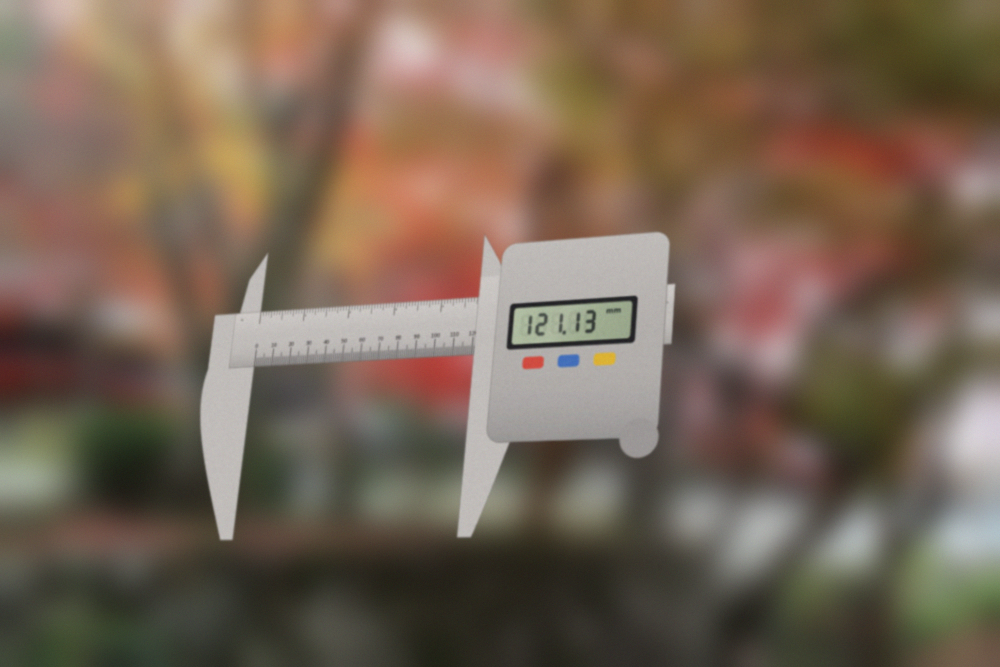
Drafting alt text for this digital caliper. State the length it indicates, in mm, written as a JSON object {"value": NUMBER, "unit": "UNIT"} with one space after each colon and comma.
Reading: {"value": 121.13, "unit": "mm"}
